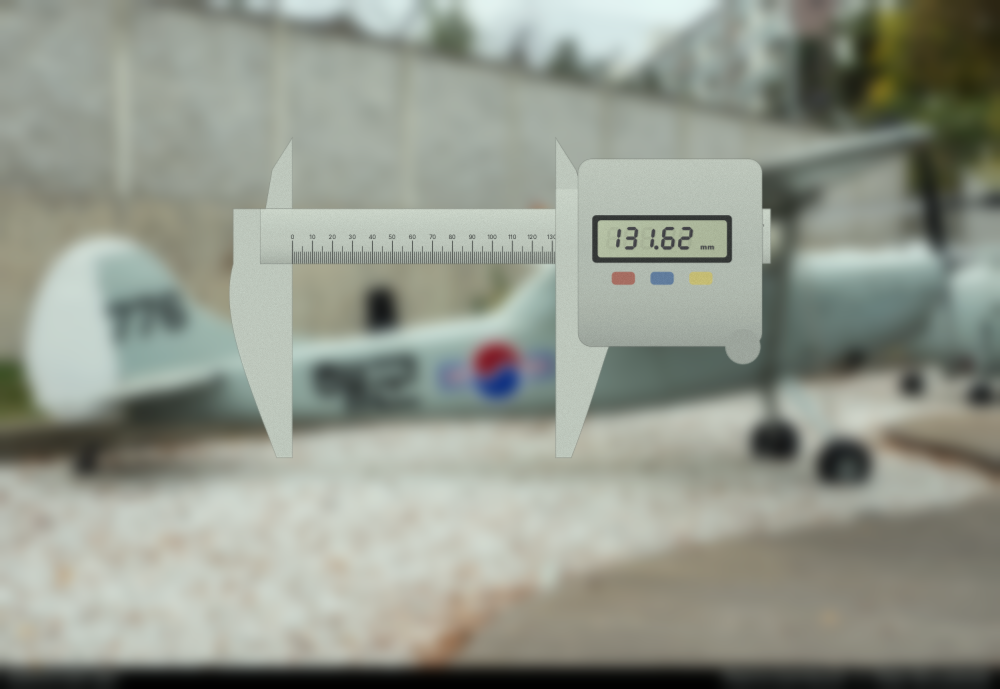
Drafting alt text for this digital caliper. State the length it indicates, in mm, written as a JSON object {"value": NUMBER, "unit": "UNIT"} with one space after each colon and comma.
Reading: {"value": 131.62, "unit": "mm"}
